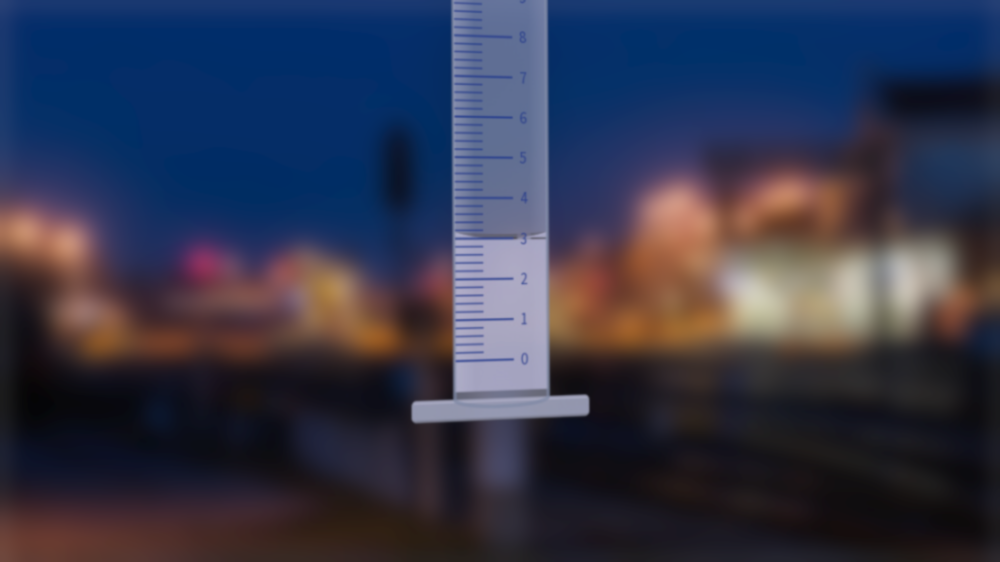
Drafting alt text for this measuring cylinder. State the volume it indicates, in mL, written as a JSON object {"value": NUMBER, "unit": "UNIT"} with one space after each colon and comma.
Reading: {"value": 3, "unit": "mL"}
